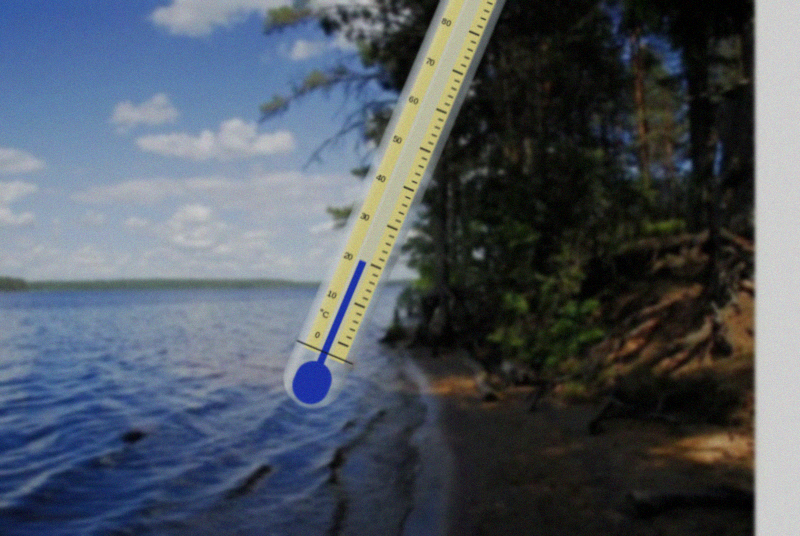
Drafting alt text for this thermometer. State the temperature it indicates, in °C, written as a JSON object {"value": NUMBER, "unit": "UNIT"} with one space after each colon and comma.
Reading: {"value": 20, "unit": "°C"}
